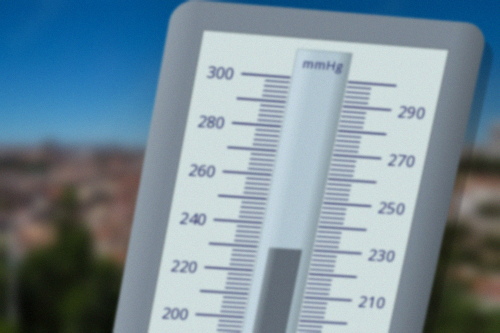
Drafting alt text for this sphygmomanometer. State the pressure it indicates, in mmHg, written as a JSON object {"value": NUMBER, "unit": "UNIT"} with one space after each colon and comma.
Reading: {"value": 230, "unit": "mmHg"}
